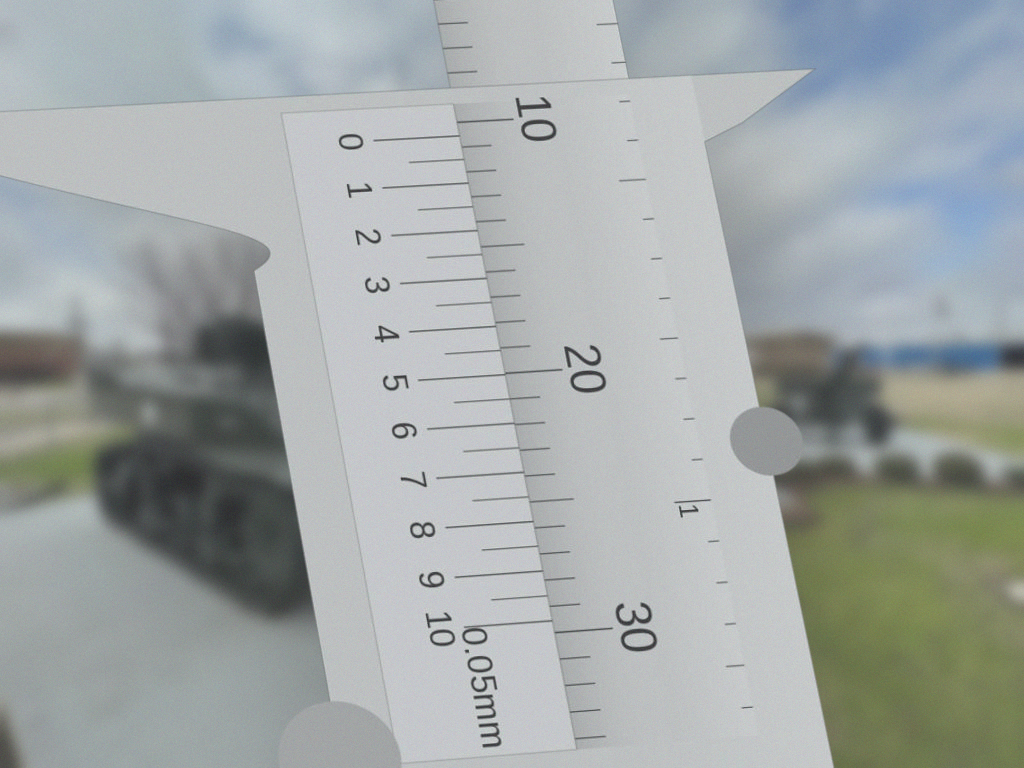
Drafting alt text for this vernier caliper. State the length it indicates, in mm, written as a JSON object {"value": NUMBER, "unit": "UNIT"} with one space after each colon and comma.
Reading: {"value": 10.55, "unit": "mm"}
